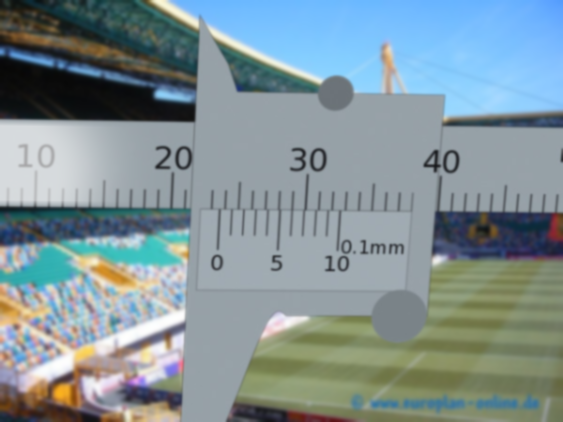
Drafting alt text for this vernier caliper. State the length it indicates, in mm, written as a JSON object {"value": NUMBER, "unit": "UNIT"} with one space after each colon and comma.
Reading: {"value": 23.6, "unit": "mm"}
